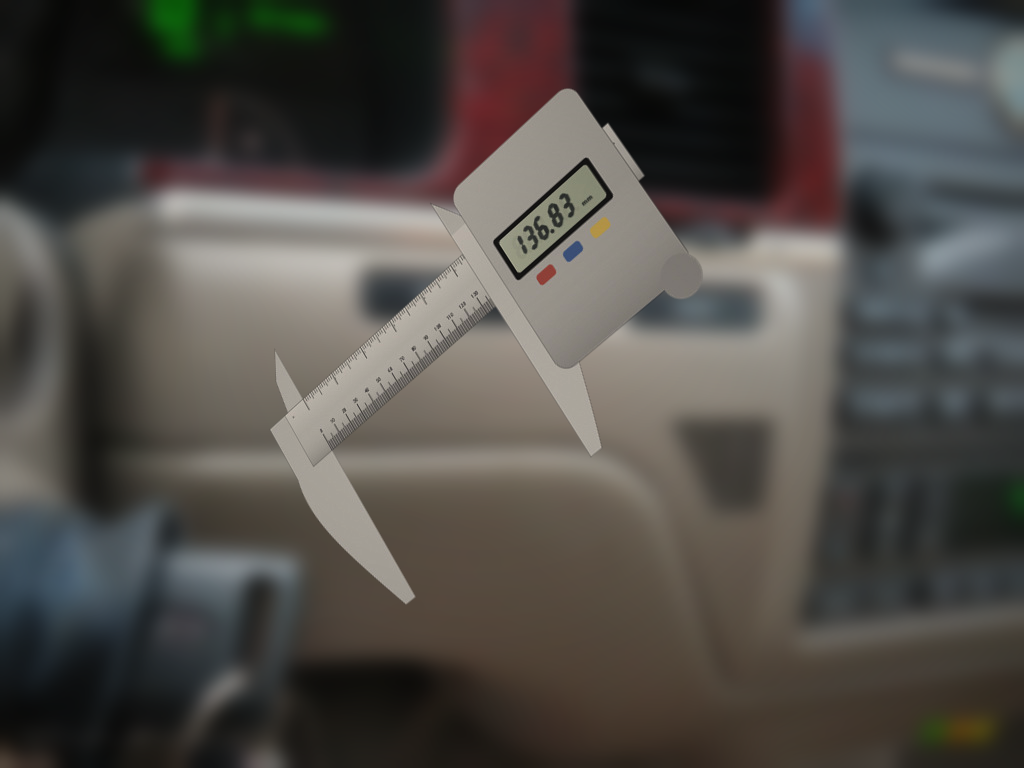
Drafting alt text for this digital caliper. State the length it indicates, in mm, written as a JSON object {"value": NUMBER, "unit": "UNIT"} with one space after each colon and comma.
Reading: {"value": 136.83, "unit": "mm"}
